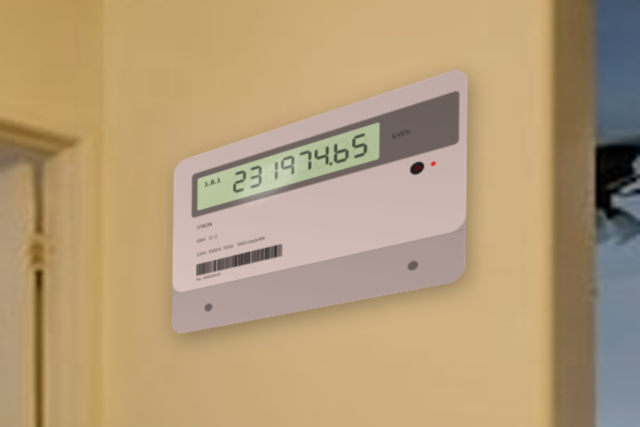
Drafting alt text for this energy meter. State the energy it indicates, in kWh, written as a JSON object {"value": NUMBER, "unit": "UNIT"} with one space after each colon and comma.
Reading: {"value": 231974.65, "unit": "kWh"}
